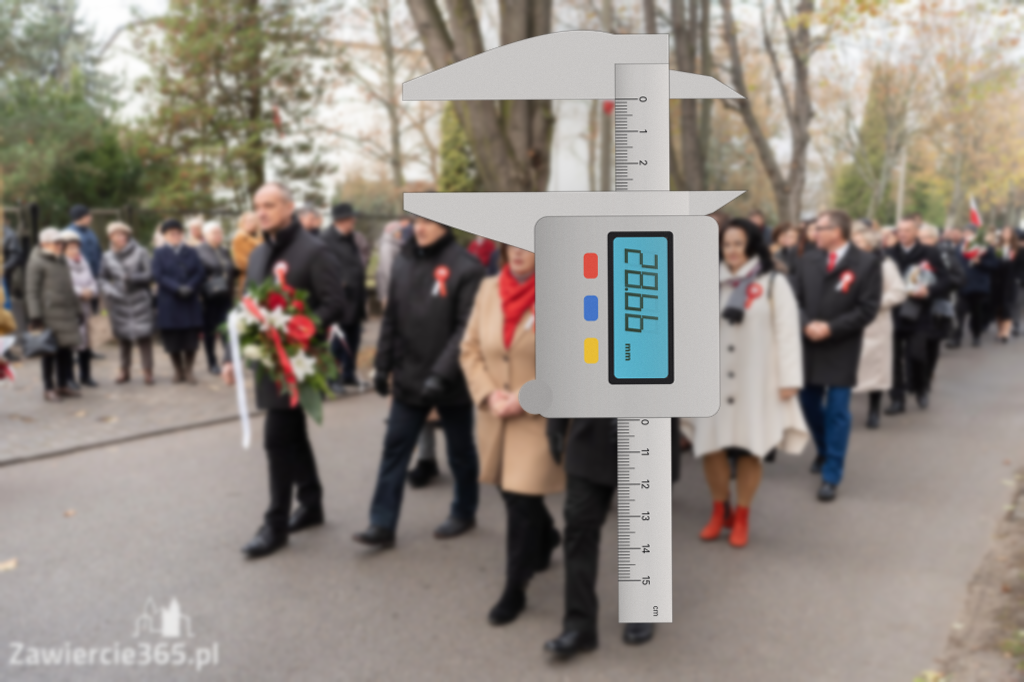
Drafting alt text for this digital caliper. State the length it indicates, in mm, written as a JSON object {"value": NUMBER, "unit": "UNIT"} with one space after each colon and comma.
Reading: {"value": 28.66, "unit": "mm"}
